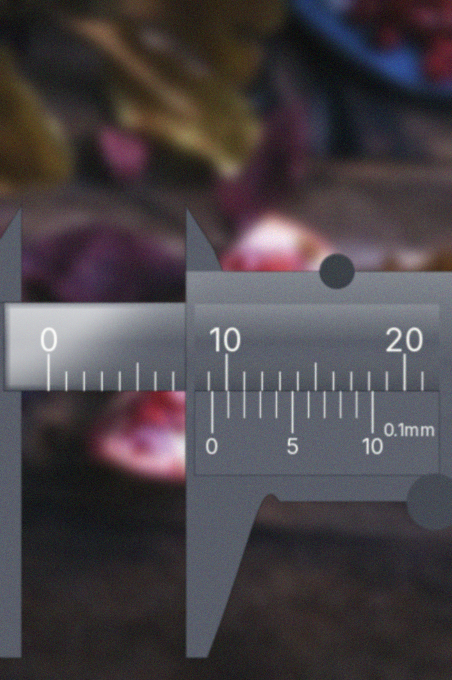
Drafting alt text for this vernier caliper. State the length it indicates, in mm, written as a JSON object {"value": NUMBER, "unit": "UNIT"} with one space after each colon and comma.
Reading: {"value": 9.2, "unit": "mm"}
